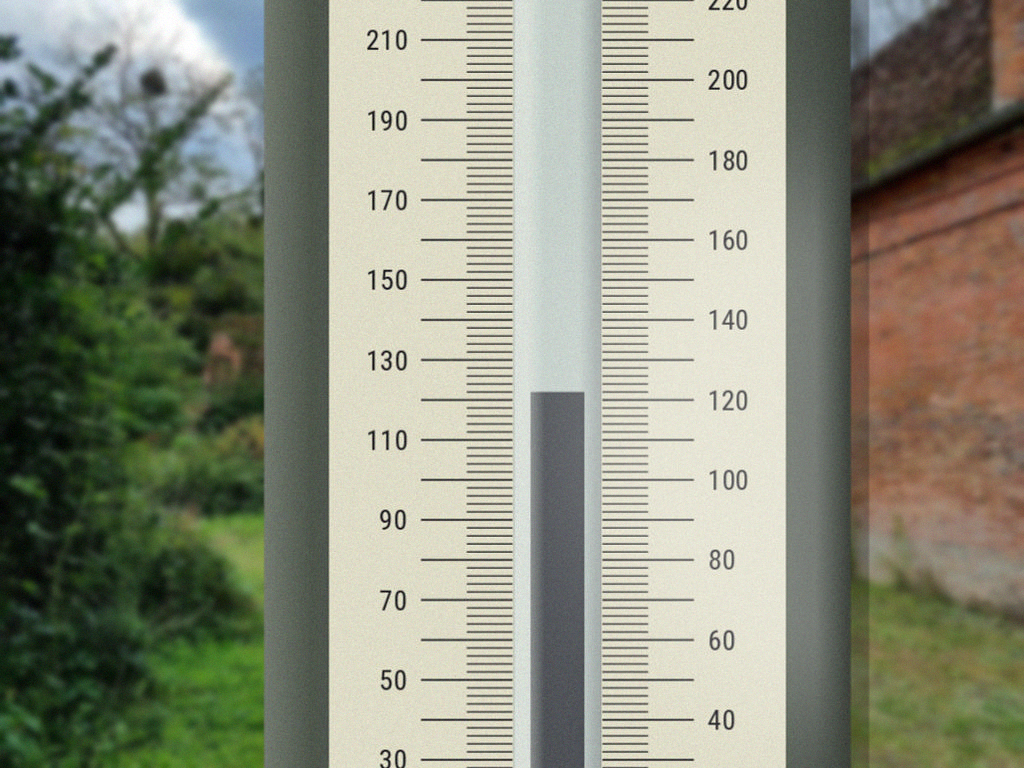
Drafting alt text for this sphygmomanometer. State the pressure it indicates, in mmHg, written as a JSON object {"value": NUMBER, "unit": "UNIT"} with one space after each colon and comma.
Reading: {"value": 122, "unit": "mmHg"}
